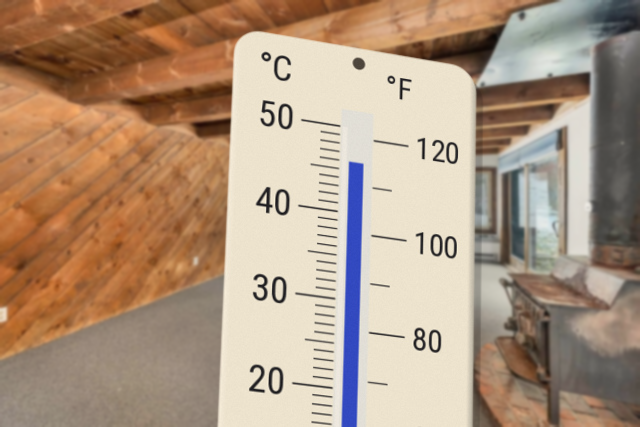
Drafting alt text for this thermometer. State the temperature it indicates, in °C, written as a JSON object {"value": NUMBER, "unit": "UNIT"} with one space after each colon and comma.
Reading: {"value": 46, "unit": "°C"}
